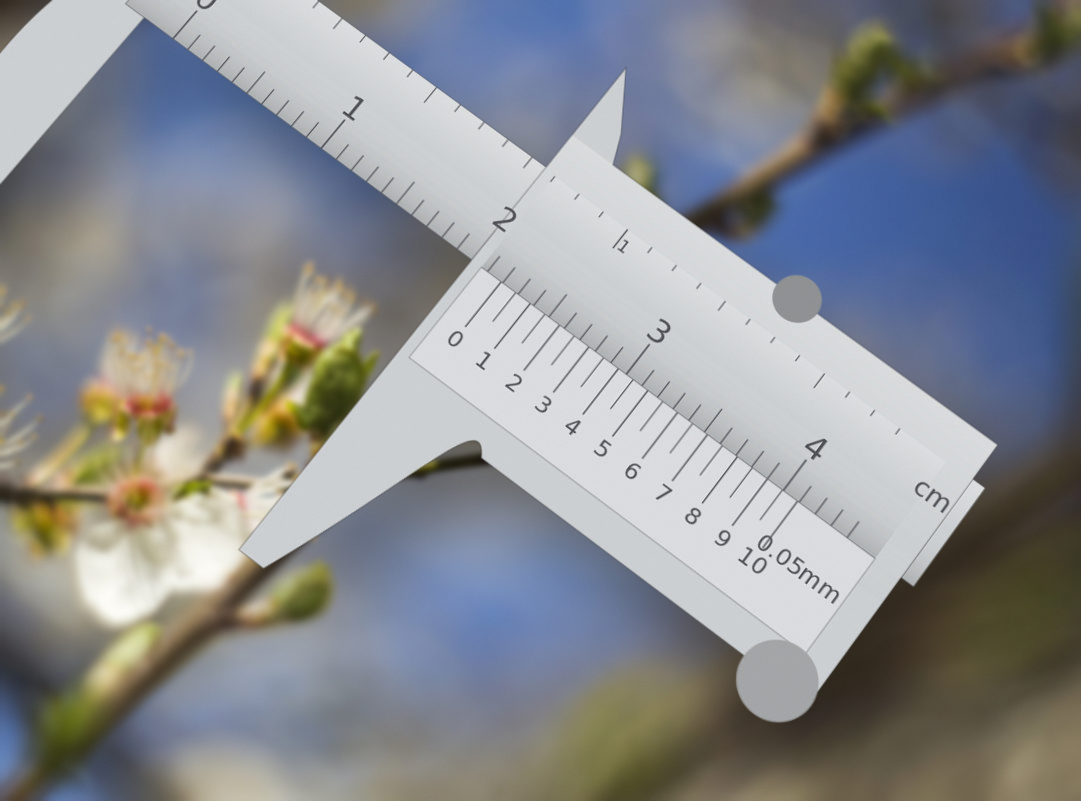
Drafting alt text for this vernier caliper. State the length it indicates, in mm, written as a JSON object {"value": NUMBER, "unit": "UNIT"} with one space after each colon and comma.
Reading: {"value": 21.9, "unit": "mm"}
